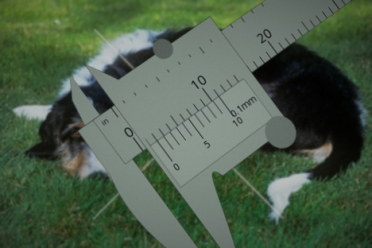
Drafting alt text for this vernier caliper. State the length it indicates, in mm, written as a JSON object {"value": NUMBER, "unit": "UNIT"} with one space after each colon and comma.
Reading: {"value": 2.0, "unit": "mm"}
